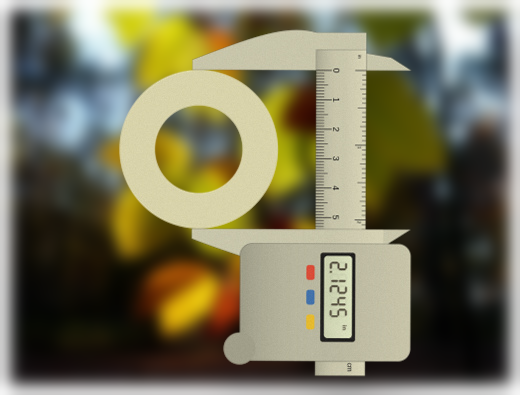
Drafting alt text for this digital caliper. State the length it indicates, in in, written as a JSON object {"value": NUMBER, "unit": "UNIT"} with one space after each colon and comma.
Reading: {"value": 2.1245, "unit": "in"}
